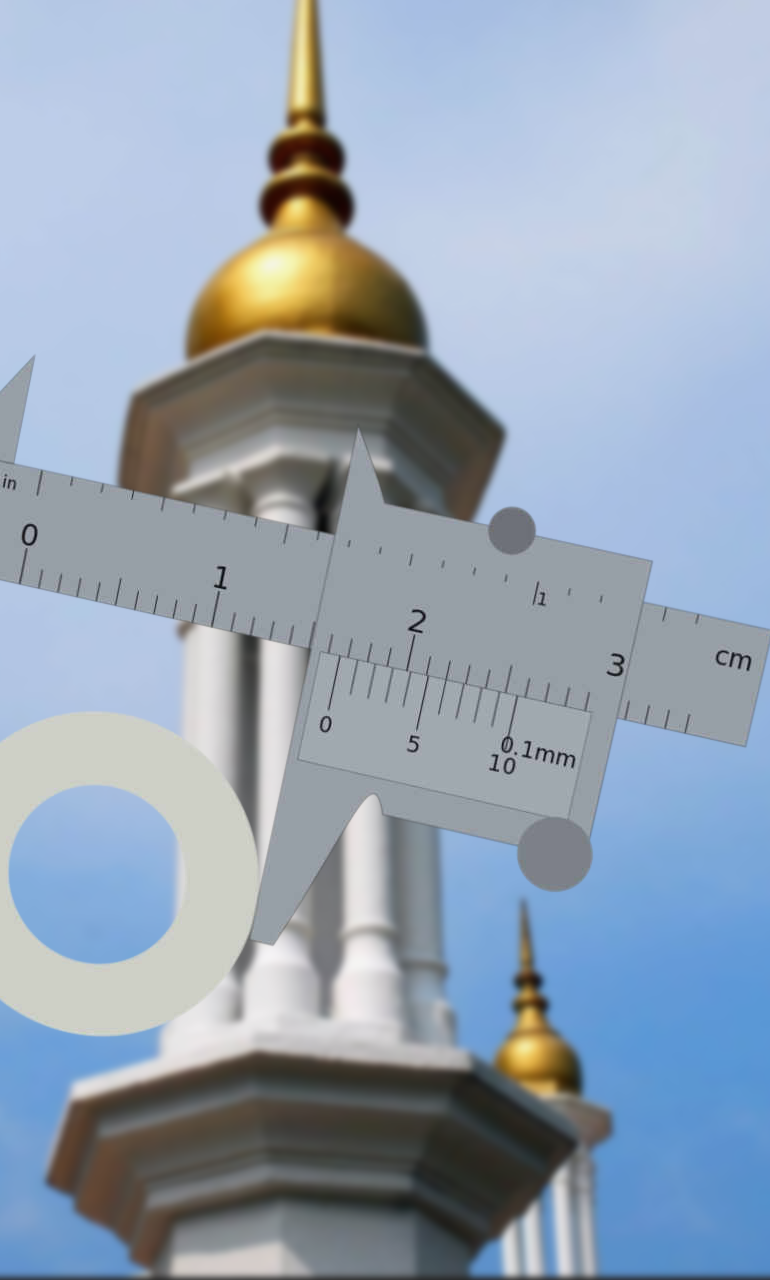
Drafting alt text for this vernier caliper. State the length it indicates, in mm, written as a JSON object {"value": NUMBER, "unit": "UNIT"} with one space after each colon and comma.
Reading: {"value": 16.6, "unit": "mm"}
